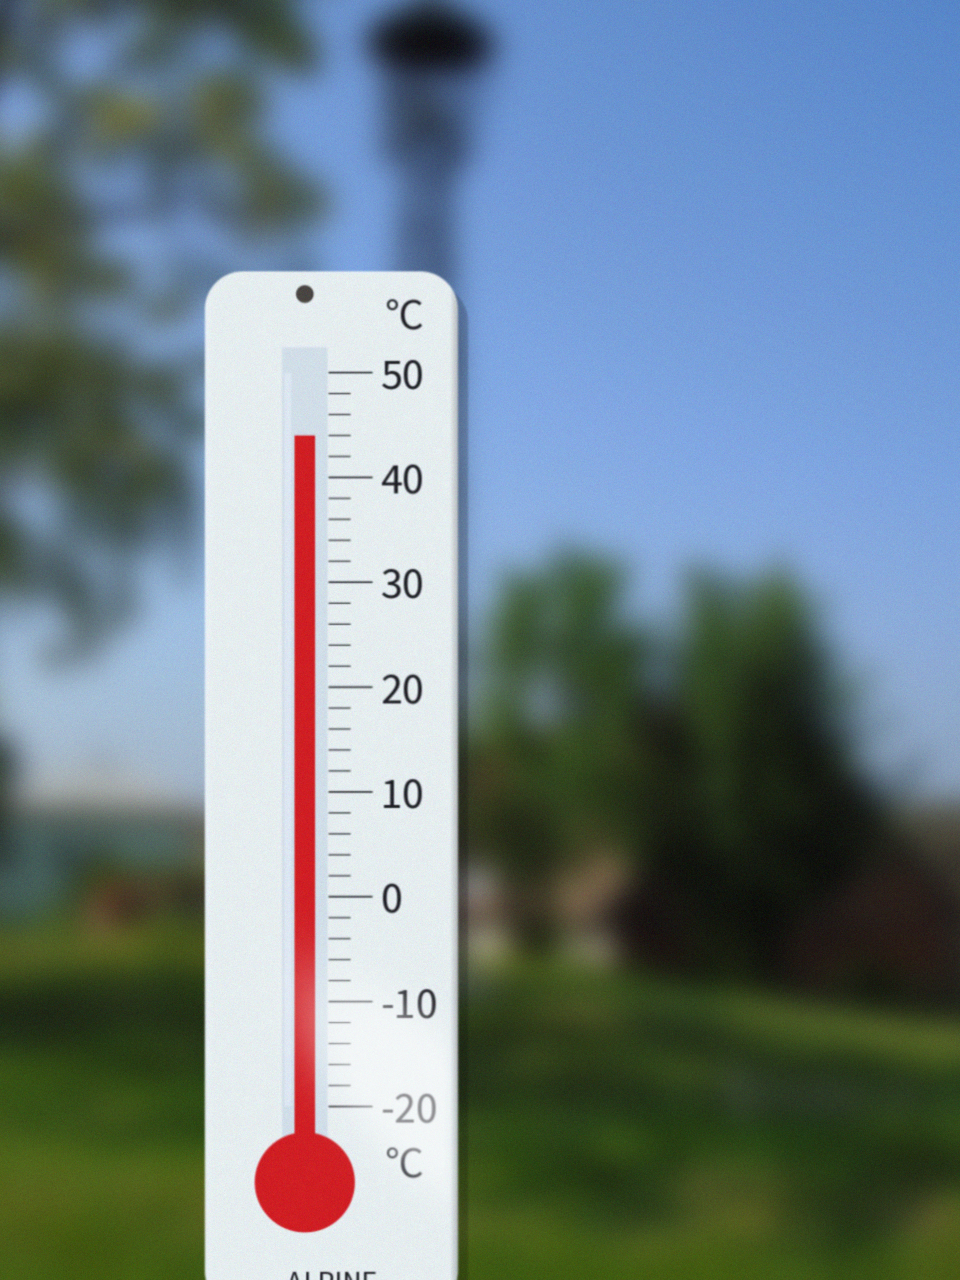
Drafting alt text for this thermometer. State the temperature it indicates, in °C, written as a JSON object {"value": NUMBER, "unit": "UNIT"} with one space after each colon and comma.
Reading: {"value": 44, "unit": "°C"}
